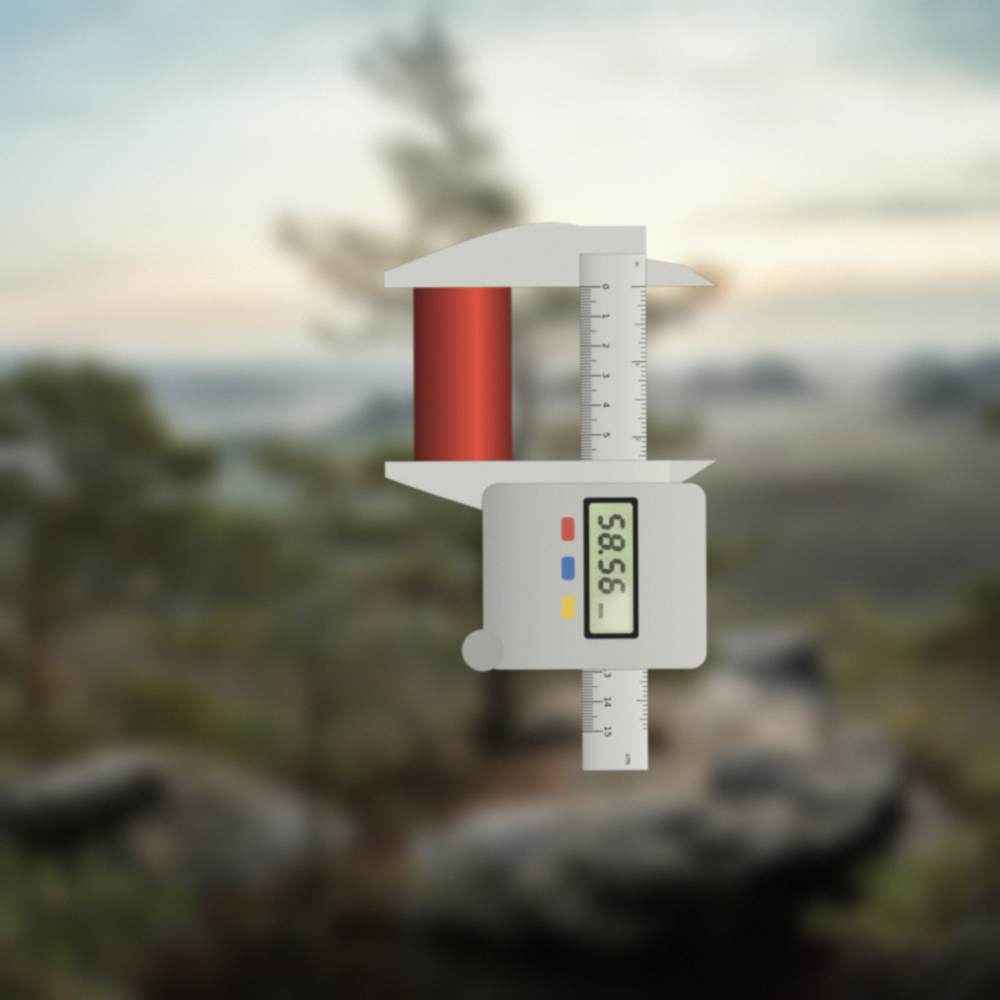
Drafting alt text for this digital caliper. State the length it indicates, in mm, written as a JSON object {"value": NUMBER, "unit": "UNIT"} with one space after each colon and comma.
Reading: {"value": 58.56, "unit": "mm"}
